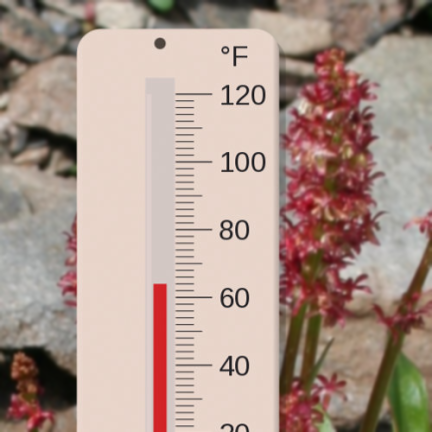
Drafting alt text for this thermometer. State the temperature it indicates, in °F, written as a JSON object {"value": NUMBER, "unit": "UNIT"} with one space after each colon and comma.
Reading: {"value": 64, "unit": "°F"}
